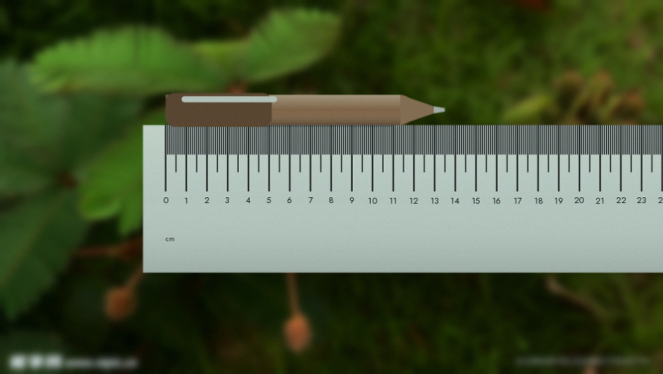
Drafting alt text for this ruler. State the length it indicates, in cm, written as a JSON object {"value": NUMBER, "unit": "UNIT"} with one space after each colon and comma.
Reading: {"value": 13.5, "unit": "cm"}
